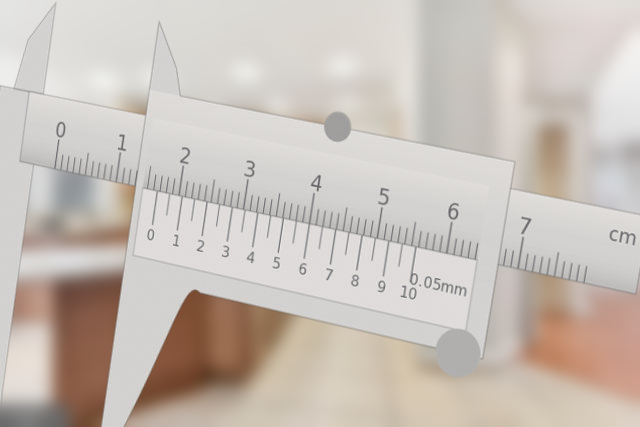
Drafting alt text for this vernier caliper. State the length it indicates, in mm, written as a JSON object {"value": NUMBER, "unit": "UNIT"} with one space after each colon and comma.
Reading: {"value": 16.6, "unit": "mm"}
